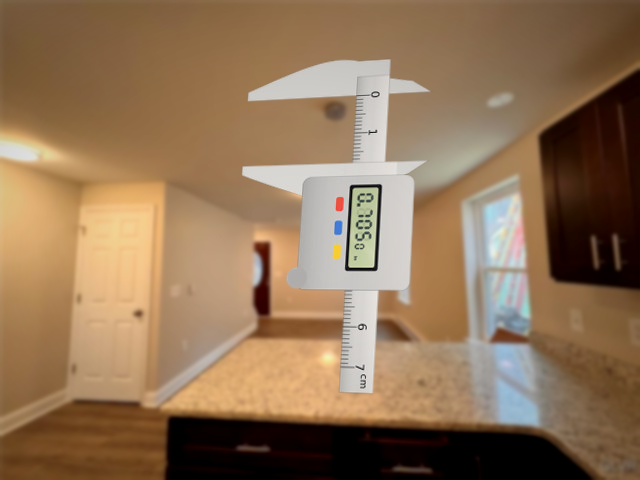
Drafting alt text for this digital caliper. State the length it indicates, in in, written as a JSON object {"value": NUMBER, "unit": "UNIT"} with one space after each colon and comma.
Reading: {"value": 0.7050, "unit": "in"}
